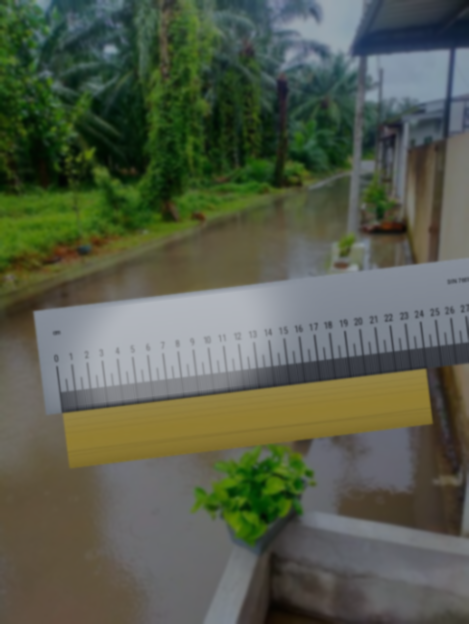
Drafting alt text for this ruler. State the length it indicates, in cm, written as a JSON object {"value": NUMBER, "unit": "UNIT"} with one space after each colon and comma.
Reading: {"value": 24, "unit": "cm"}
